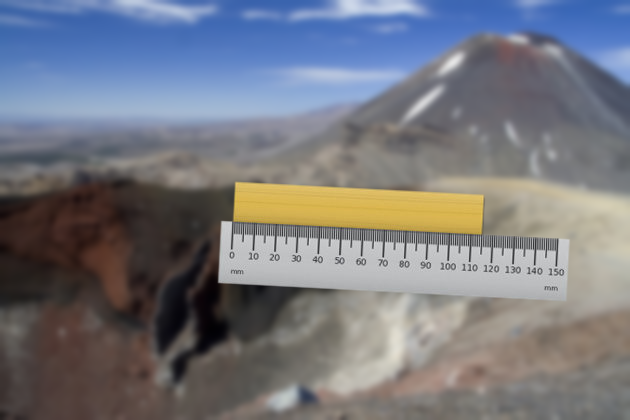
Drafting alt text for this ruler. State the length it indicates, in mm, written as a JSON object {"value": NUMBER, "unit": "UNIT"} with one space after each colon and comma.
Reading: {"value": 115, "unit": "mm"}
